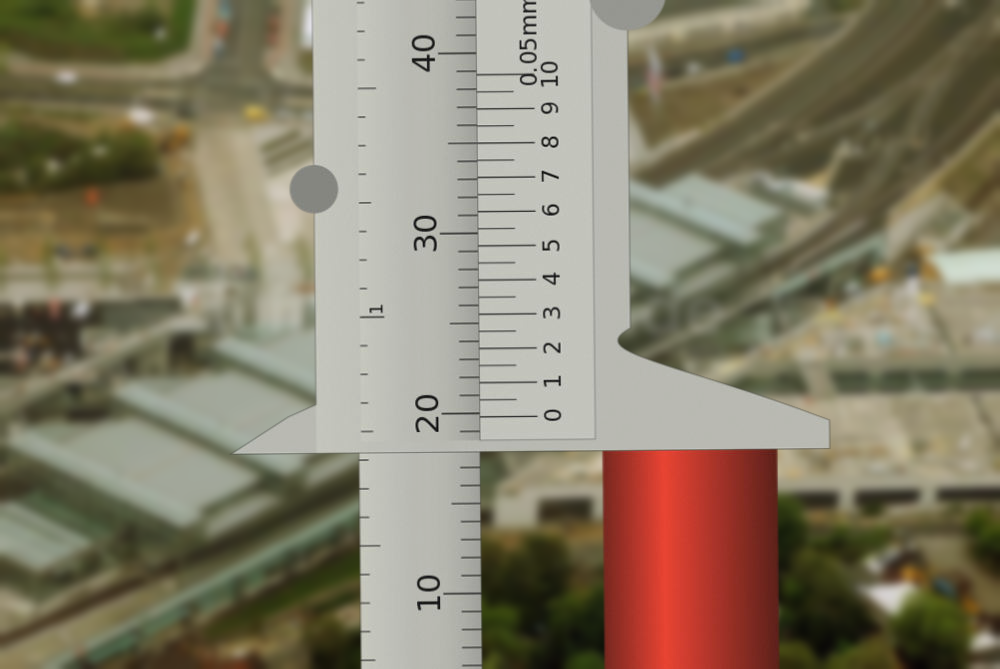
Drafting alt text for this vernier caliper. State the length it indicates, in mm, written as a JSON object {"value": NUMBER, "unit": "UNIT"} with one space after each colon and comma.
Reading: {"value": 19.8, "unit": "mm"}
